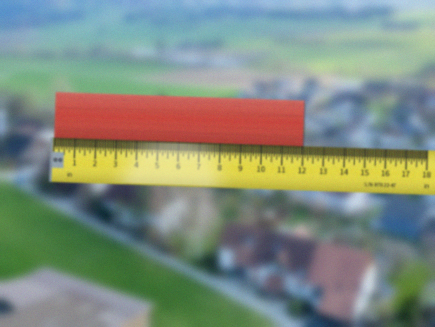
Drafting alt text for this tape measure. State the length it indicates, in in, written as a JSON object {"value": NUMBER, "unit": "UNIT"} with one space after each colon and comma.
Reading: {"value": 12, "unit": "in"}
